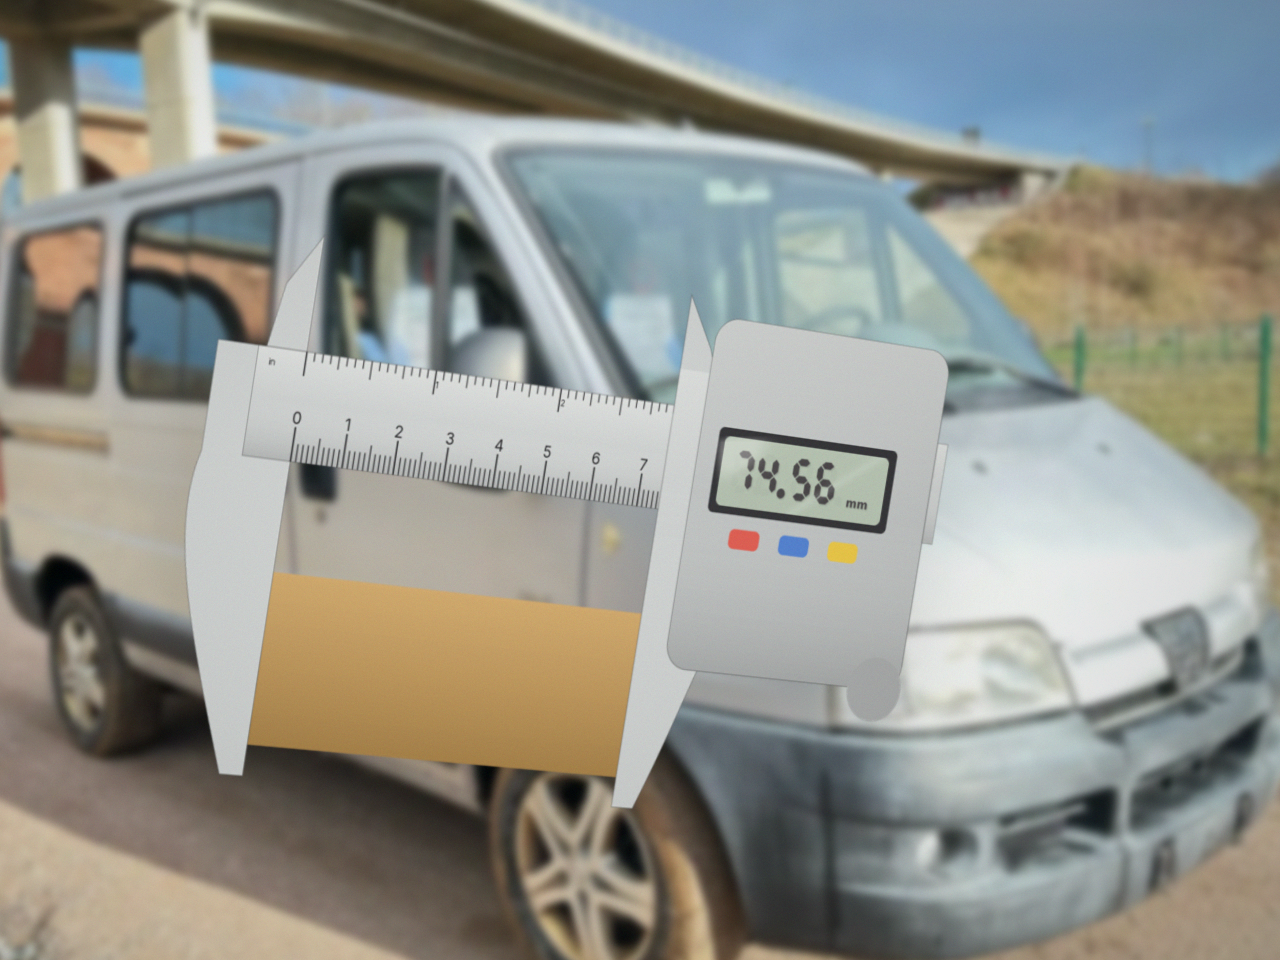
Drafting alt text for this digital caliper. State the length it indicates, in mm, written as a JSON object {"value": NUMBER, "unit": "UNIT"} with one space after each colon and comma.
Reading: {"value": 74.56, "unit": "mm"}
